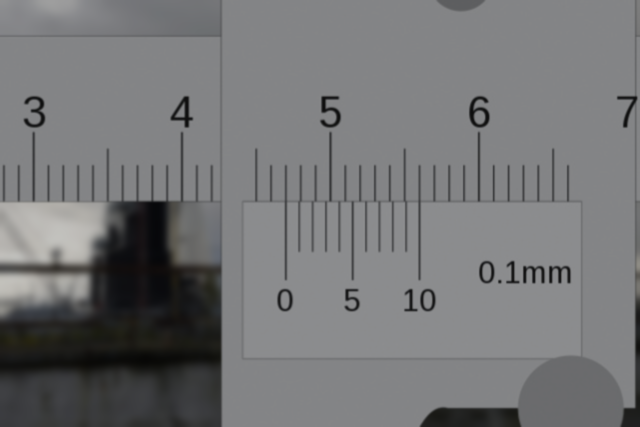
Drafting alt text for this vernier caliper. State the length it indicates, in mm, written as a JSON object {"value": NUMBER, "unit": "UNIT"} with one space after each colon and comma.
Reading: {"value": 47.0, "unit": "mm"}
